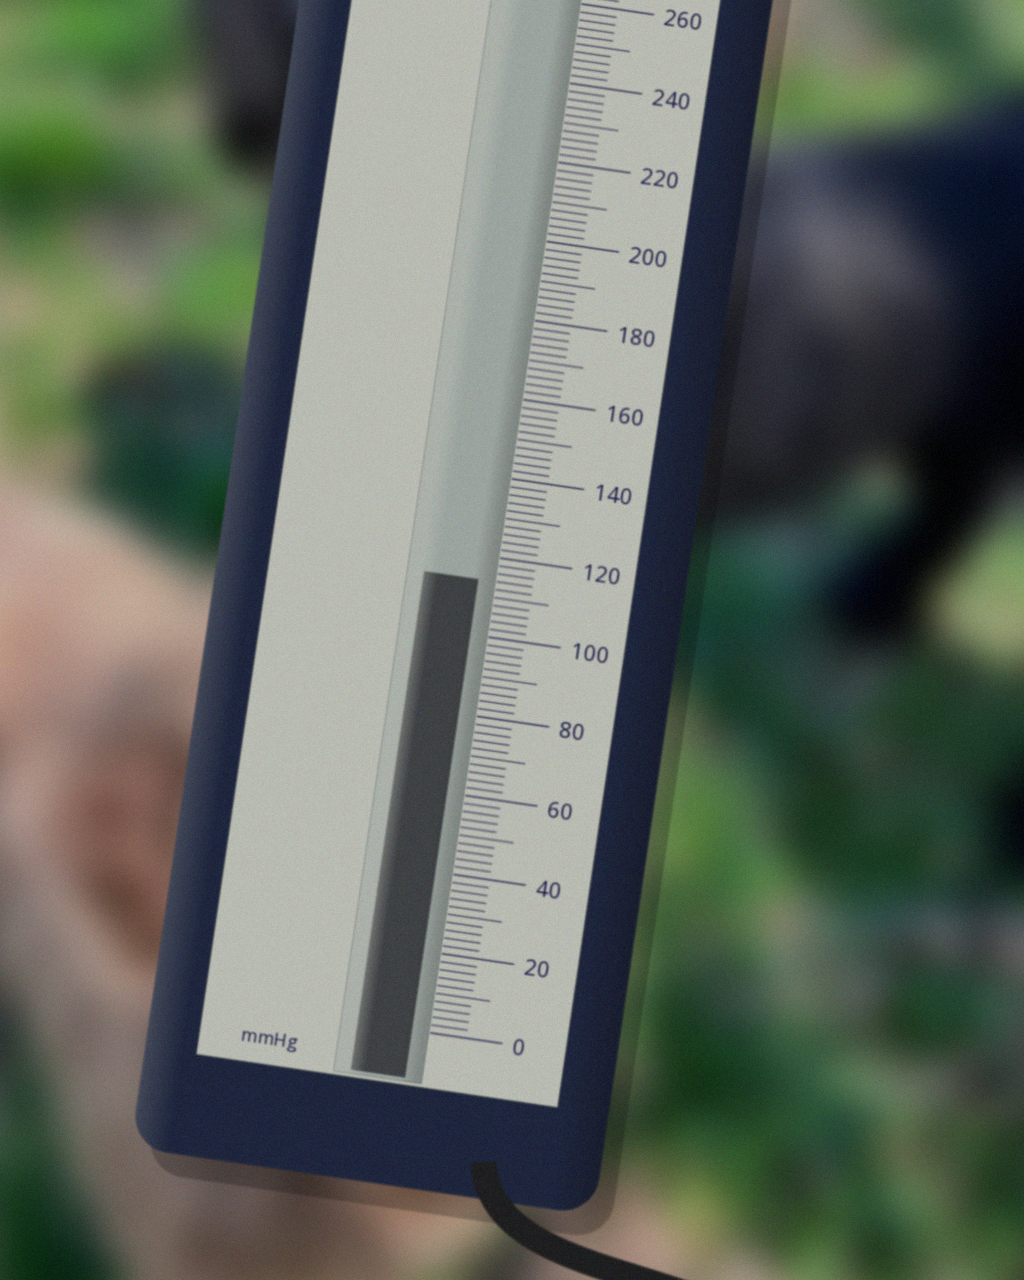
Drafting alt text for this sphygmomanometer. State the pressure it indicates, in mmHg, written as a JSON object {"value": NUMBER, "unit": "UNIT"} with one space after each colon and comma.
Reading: {"value": 114, "unit": "mmHg"}
